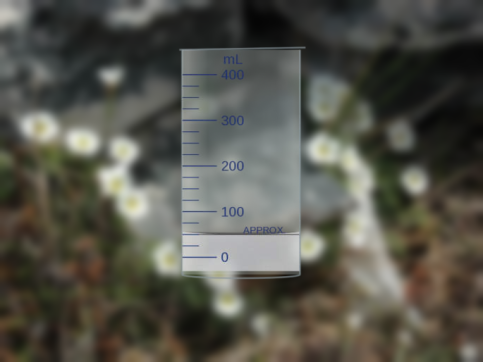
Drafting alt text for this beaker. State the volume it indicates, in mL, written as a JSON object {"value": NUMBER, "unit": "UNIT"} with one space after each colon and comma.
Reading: {"value": 50, "unit": "mL"}
